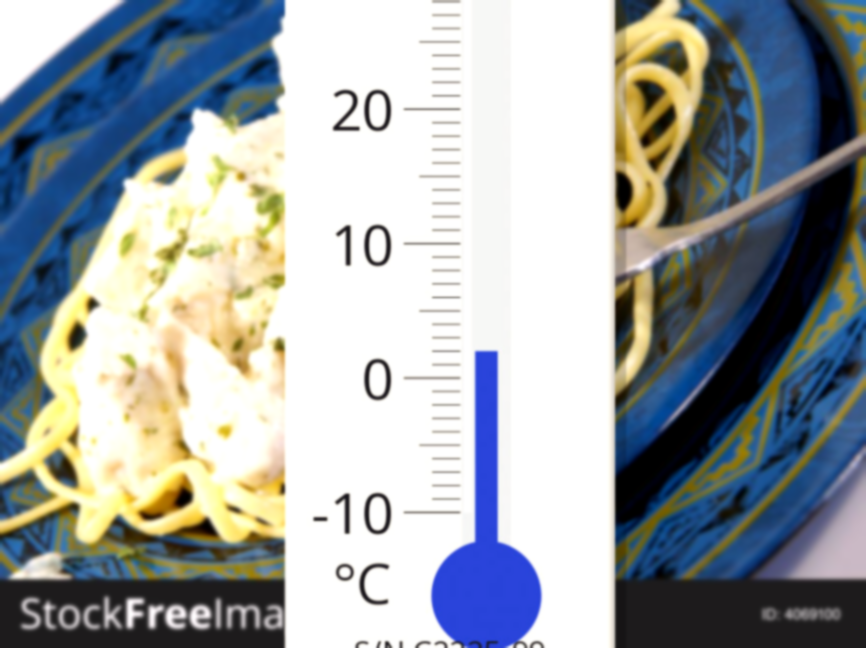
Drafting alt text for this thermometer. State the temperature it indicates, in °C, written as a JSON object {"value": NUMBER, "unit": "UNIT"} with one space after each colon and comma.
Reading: {"value": 2, "unit": "°C"}
